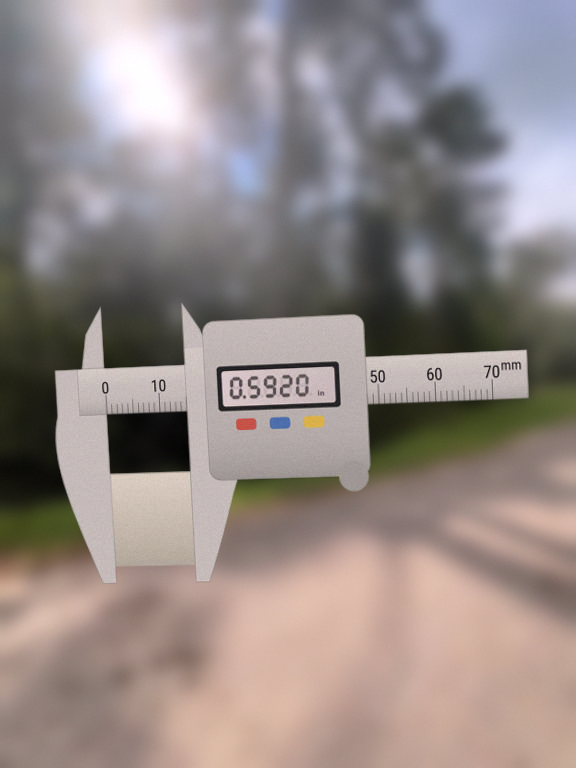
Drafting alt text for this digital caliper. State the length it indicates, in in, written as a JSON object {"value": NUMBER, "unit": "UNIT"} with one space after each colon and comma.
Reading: {"value": 0.5920, "unit": "in"}
